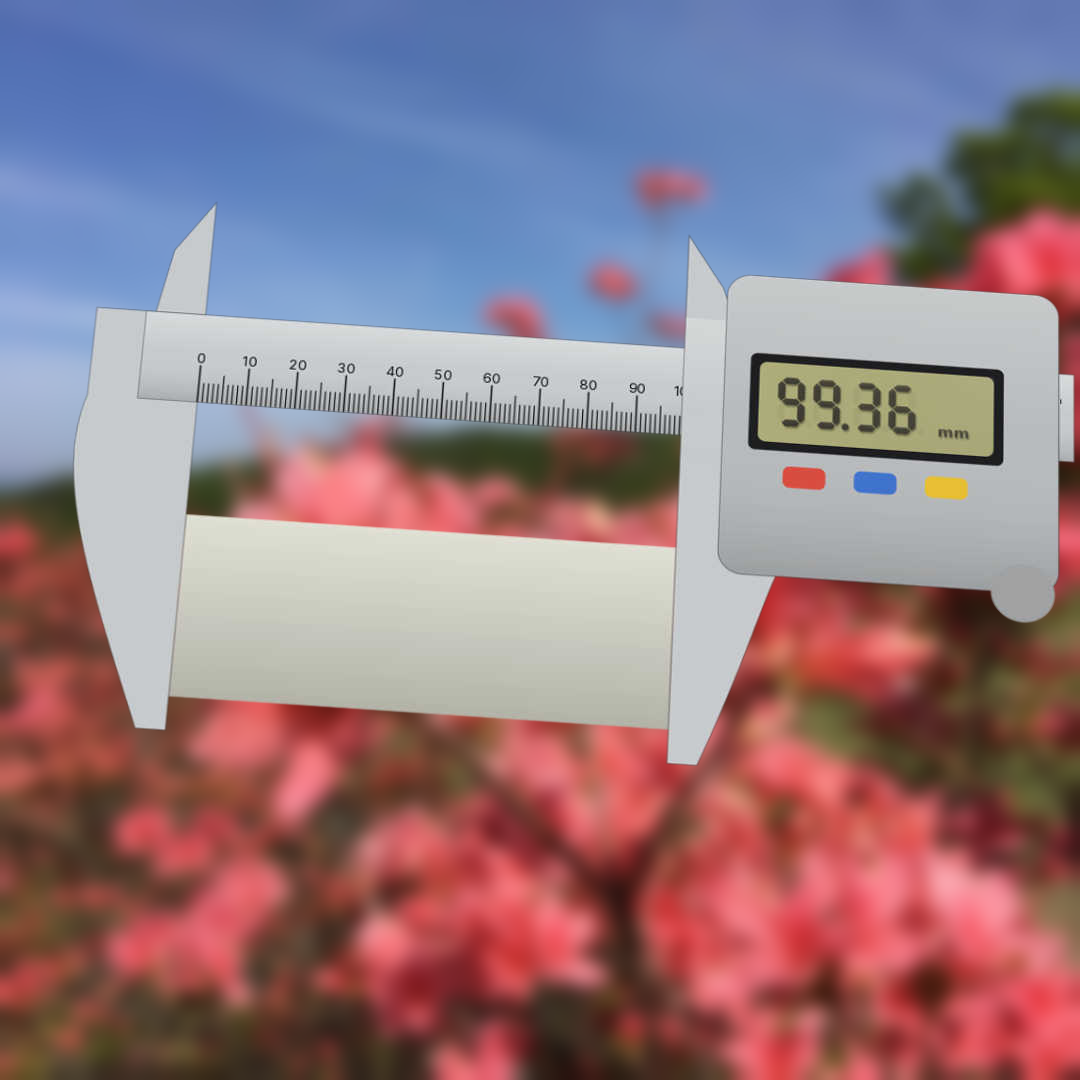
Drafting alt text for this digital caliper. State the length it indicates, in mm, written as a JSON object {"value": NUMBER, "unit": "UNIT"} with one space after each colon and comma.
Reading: {"value": 99.36, "unit": "mm"}
